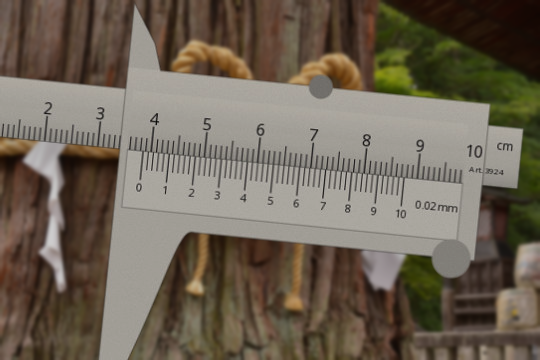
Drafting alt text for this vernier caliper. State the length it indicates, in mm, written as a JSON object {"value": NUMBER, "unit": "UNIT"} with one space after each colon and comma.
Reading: {"value": 38.5, "unit": "mm"}
